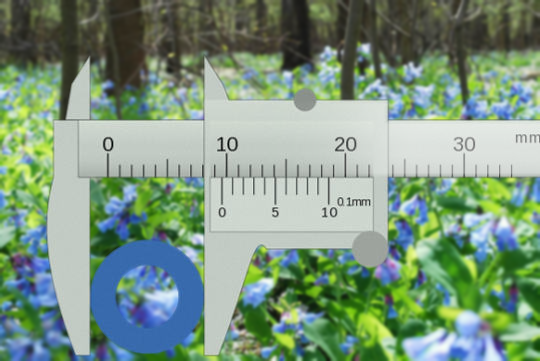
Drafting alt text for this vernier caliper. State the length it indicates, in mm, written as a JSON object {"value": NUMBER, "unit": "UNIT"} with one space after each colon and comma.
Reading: {"value": 9.6, "unit": "mm"}
